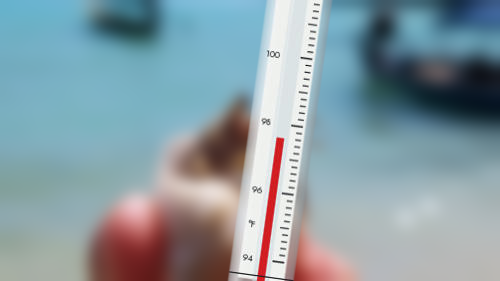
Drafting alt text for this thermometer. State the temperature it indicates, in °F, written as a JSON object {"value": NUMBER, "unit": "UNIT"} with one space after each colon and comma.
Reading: {"value": 97.6, "unit": "°F"}
